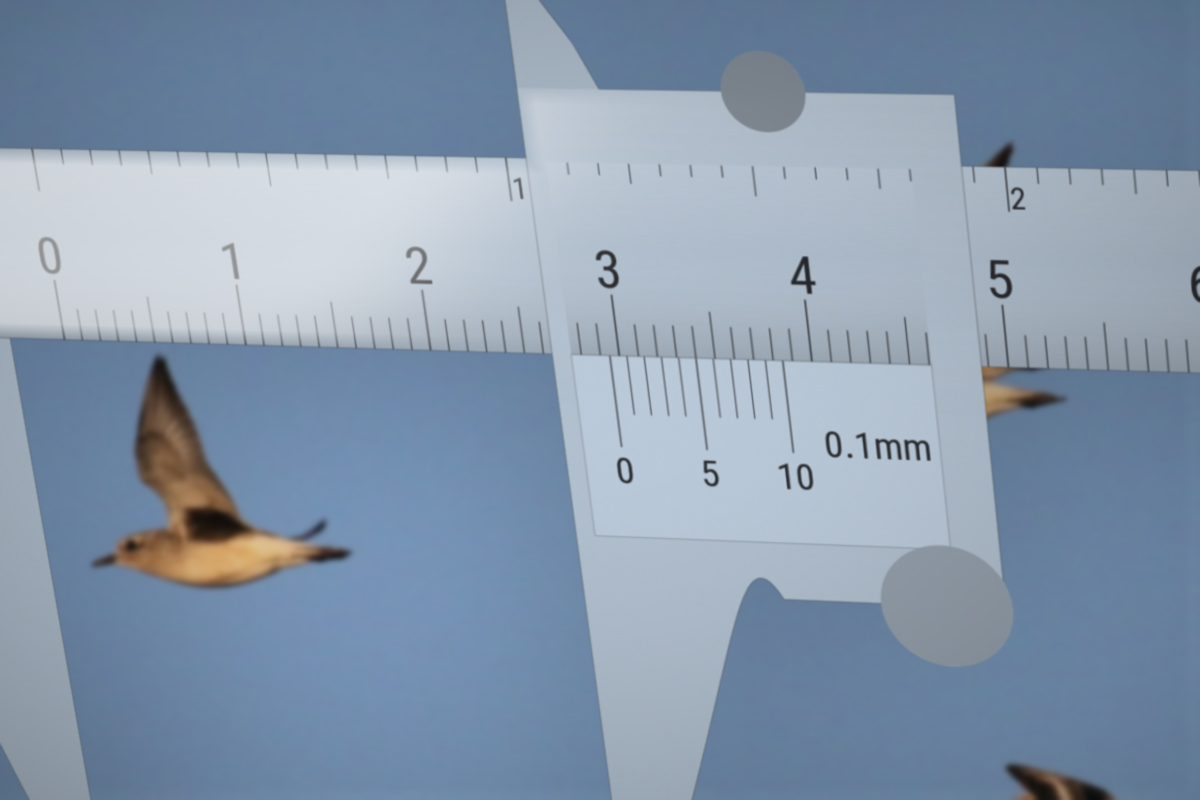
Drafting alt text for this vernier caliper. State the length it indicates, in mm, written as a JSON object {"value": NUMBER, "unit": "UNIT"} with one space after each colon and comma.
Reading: {"value": 29.5, "unit": "mm"}
